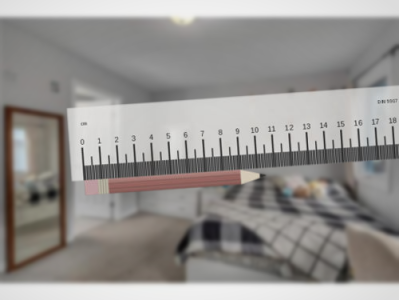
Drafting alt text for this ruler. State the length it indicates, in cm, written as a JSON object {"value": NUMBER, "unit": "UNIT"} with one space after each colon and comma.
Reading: {"value": 10.5, "unit": "cm"}
